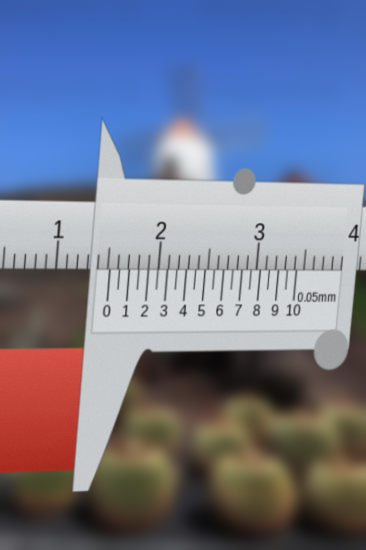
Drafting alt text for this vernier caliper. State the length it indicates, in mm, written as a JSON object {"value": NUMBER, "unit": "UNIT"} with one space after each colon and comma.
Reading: {"value": 15.2, "unit": "mm"}
